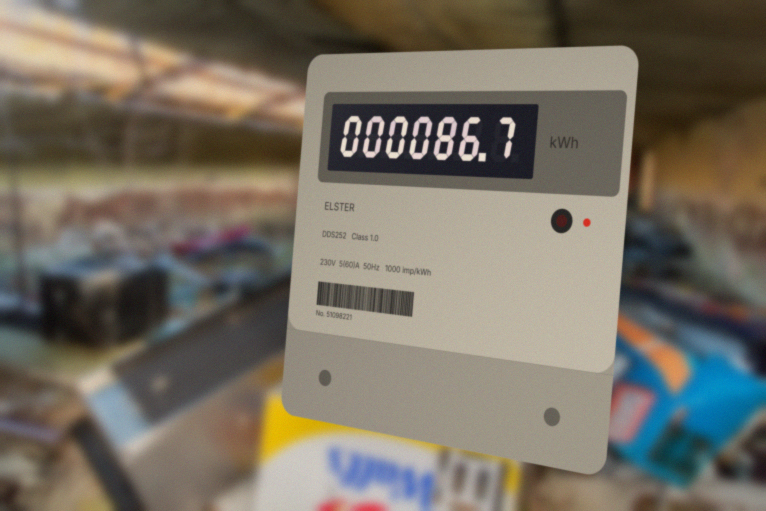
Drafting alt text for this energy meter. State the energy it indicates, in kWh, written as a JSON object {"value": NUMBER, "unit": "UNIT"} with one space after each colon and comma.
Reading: {"value": 86.7, "unit": "kWh"}
